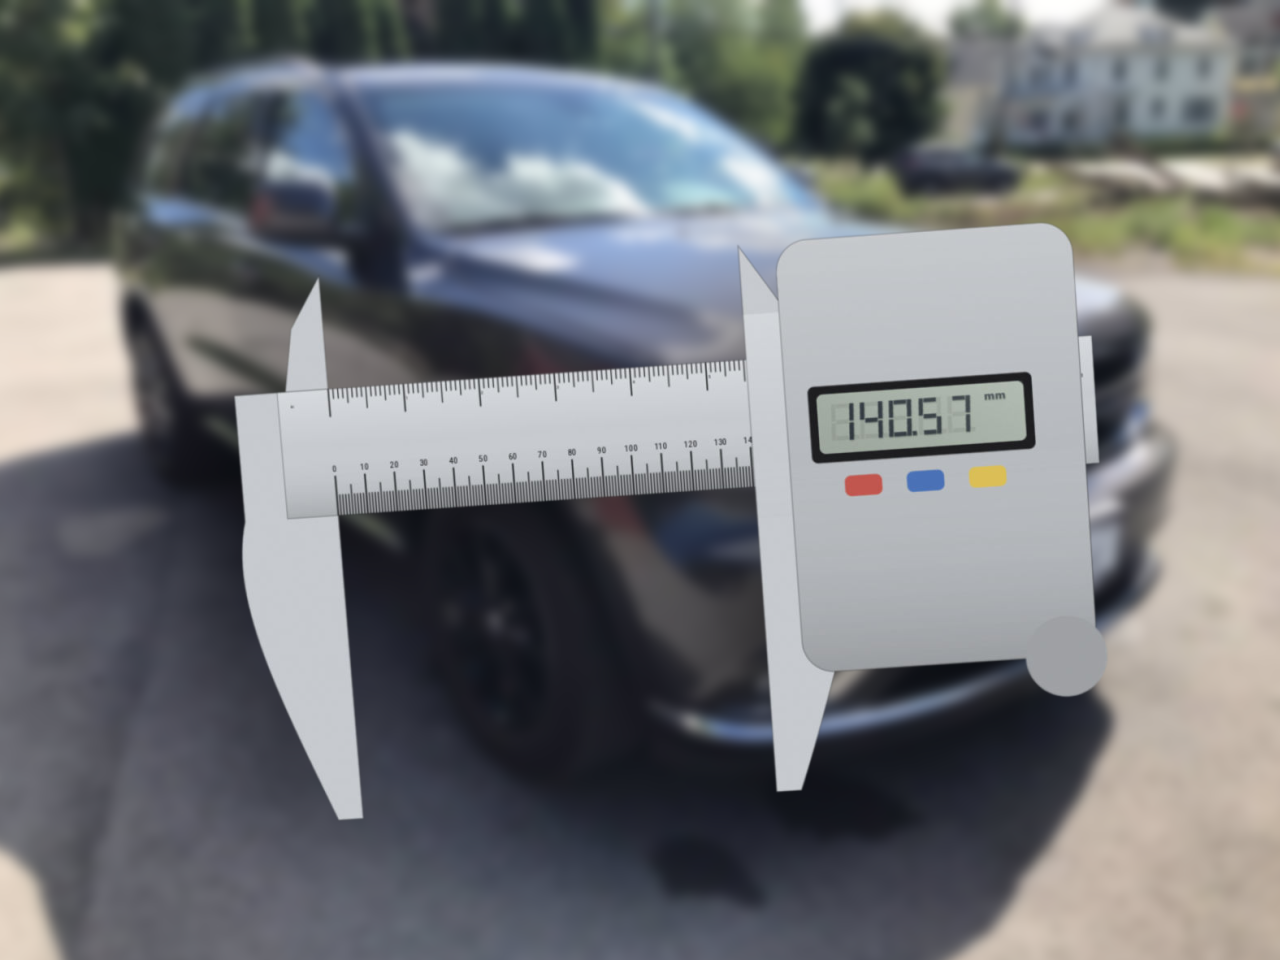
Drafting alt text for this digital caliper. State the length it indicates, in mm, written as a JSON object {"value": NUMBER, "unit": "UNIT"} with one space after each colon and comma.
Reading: {"value": 140.57, "unit": "mm"}
